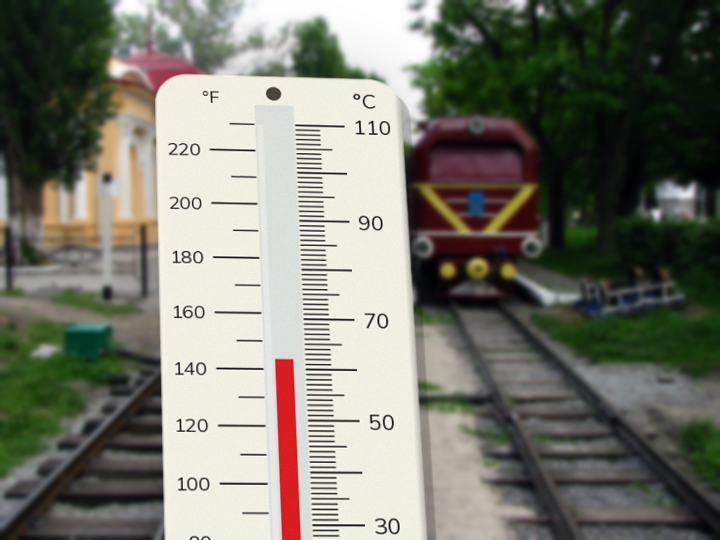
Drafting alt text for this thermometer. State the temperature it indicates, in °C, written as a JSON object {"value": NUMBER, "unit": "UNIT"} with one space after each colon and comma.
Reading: {"value": 62, "unit": "°C"}
